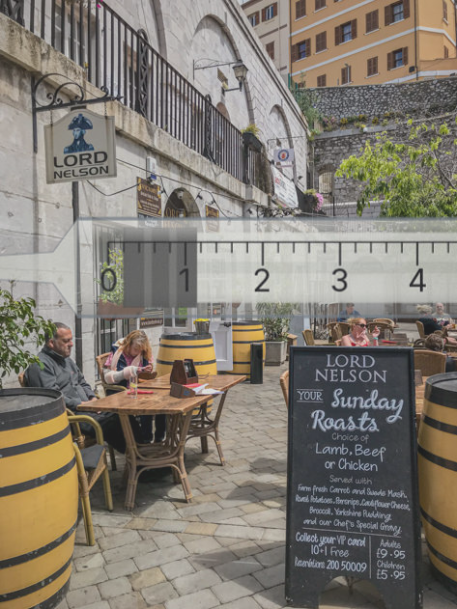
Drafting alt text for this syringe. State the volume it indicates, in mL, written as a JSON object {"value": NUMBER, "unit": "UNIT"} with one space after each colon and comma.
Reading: {"value": 0.2, "unit": "mL"}
